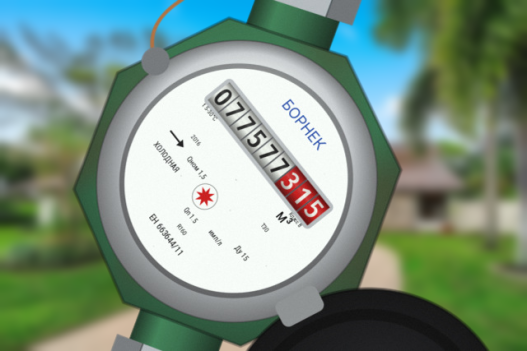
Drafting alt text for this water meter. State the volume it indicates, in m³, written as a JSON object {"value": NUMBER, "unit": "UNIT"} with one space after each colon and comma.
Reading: {"value": 77577.315, "unit": "m³"}
